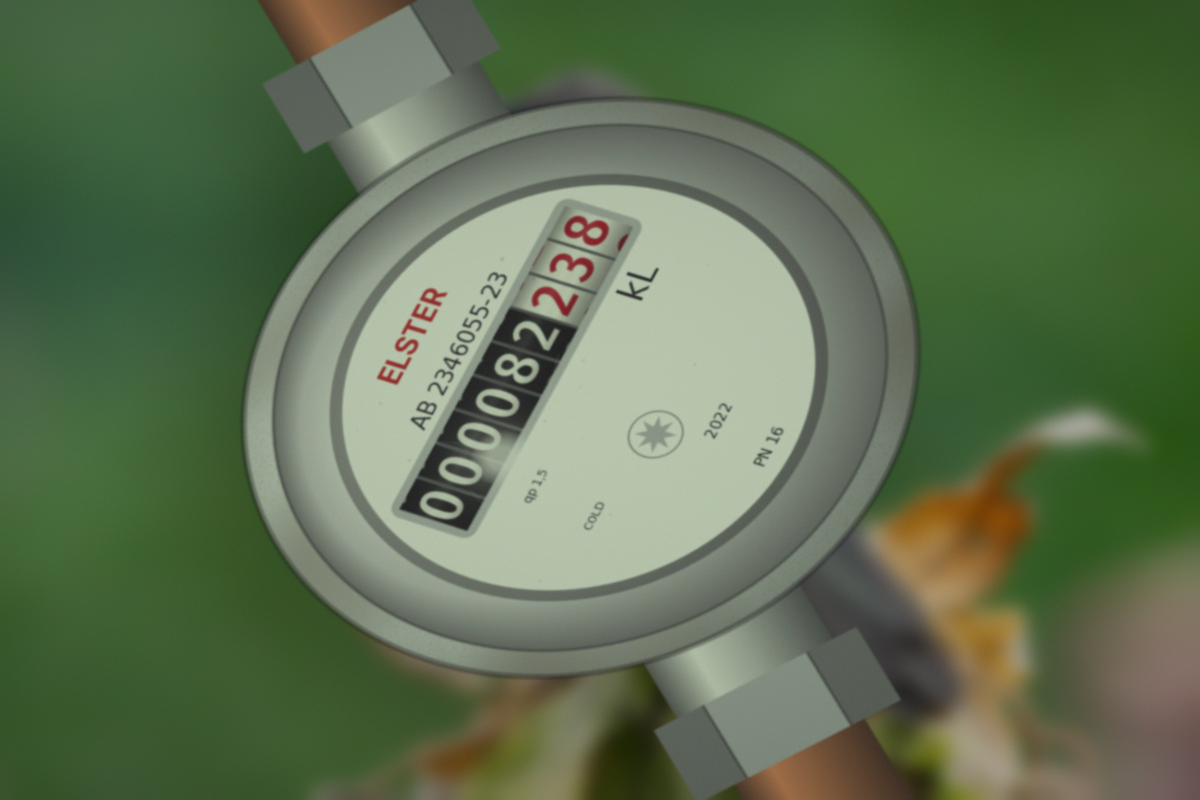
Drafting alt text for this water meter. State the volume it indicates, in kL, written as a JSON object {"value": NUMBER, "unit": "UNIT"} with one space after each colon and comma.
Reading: {"value": 82.238, "unit": "kL"}
